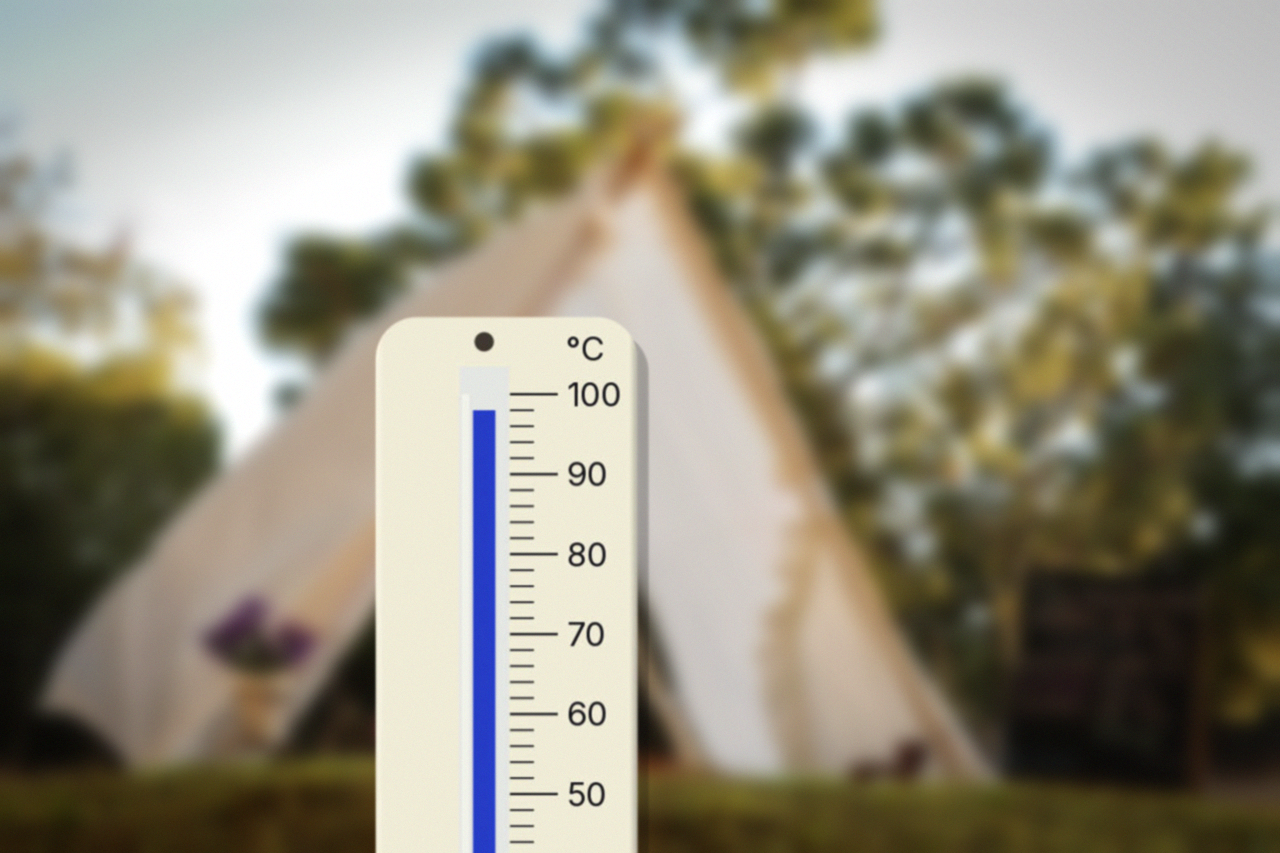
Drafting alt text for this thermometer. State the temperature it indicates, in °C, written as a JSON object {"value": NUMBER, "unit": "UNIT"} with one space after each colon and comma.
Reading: {"value": 98, "unit": "°C"}
